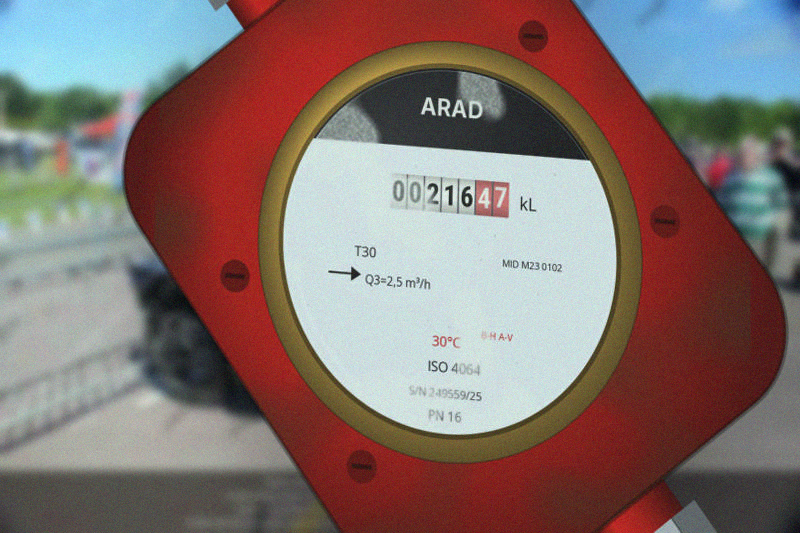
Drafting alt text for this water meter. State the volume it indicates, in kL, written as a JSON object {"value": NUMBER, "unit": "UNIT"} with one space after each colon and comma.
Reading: {"value": 216.47, "unit": "kL"}
